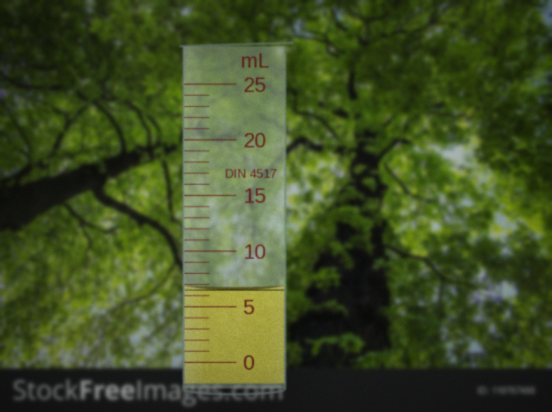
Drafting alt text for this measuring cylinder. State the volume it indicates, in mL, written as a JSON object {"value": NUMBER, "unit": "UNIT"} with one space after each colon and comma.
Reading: {"value": 6.5, "unit": "mL"}
